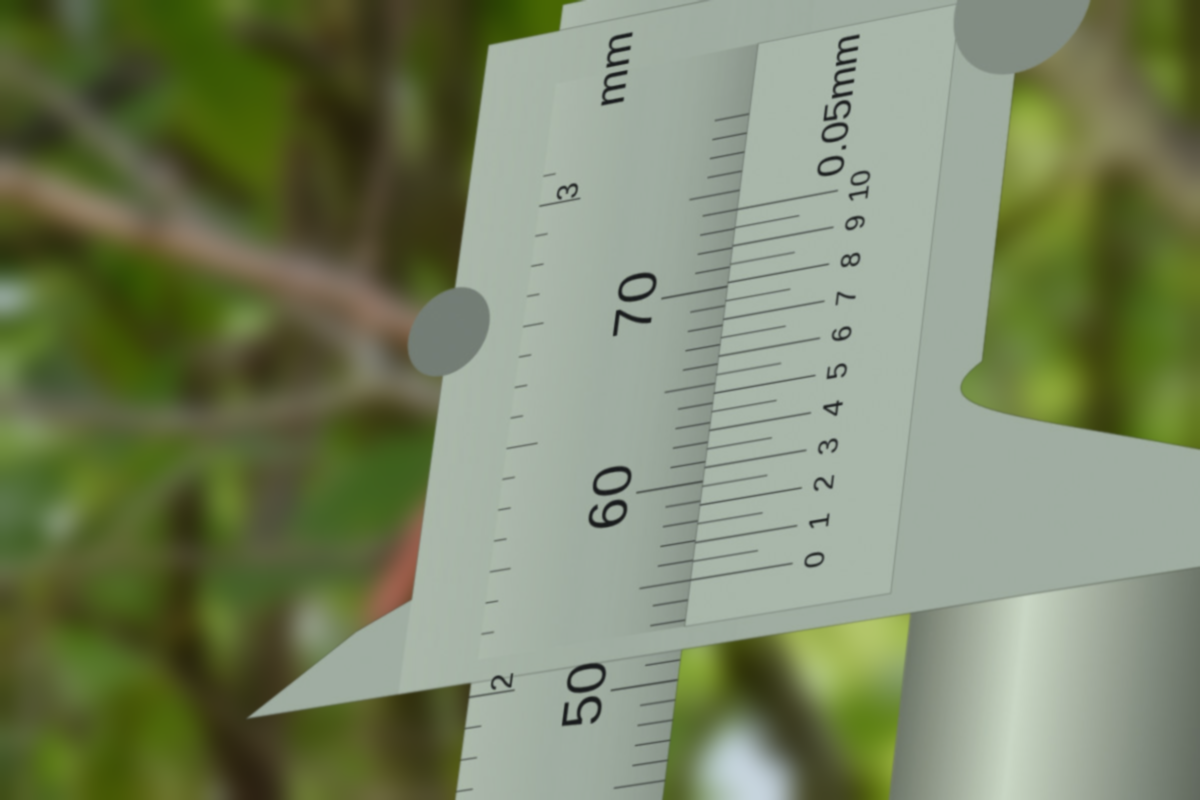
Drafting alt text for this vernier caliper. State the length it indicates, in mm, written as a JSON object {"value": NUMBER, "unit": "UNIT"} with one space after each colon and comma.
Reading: {"value": 55.0, "unit": "mm"}
